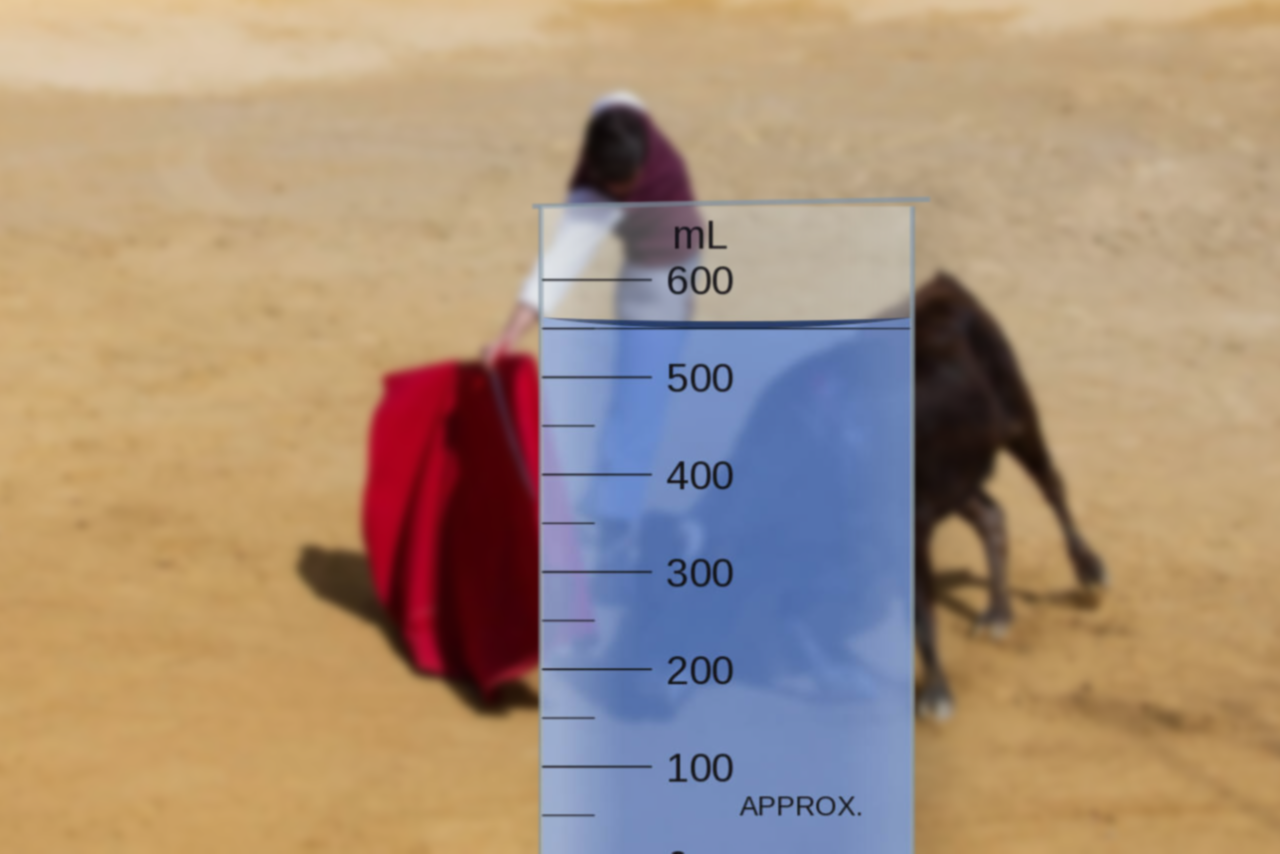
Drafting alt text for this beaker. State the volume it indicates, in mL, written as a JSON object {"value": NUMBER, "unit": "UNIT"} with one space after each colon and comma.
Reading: {"value": 550, "unit": "mL"}
